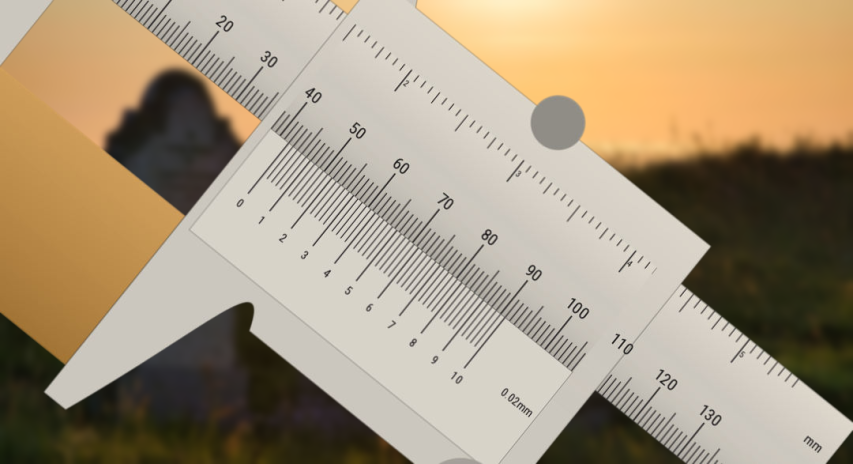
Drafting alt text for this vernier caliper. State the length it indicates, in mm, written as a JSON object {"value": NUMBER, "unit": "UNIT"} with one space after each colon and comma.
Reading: {"value": 42.0, "unit": "mm"}
